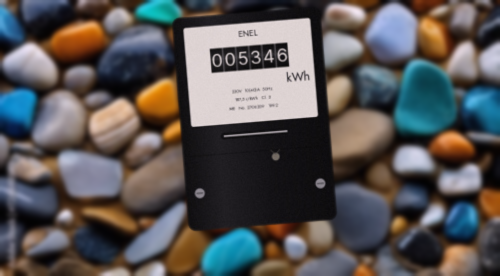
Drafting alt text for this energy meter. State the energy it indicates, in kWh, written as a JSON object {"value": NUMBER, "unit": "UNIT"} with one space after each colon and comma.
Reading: {"value": 5346, "unit": "kWh"}
